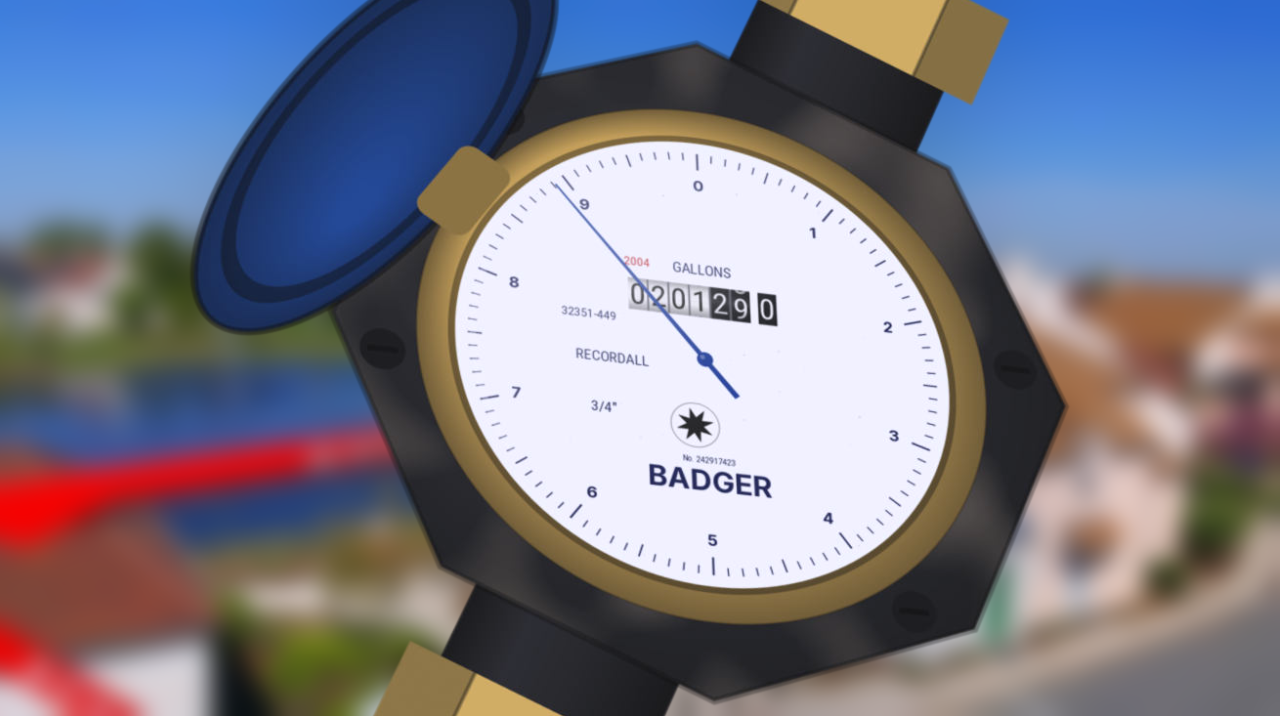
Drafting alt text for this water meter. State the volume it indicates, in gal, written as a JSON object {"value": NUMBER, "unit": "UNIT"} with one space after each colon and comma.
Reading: {"value": 201288.9, "unit": "gal"}
